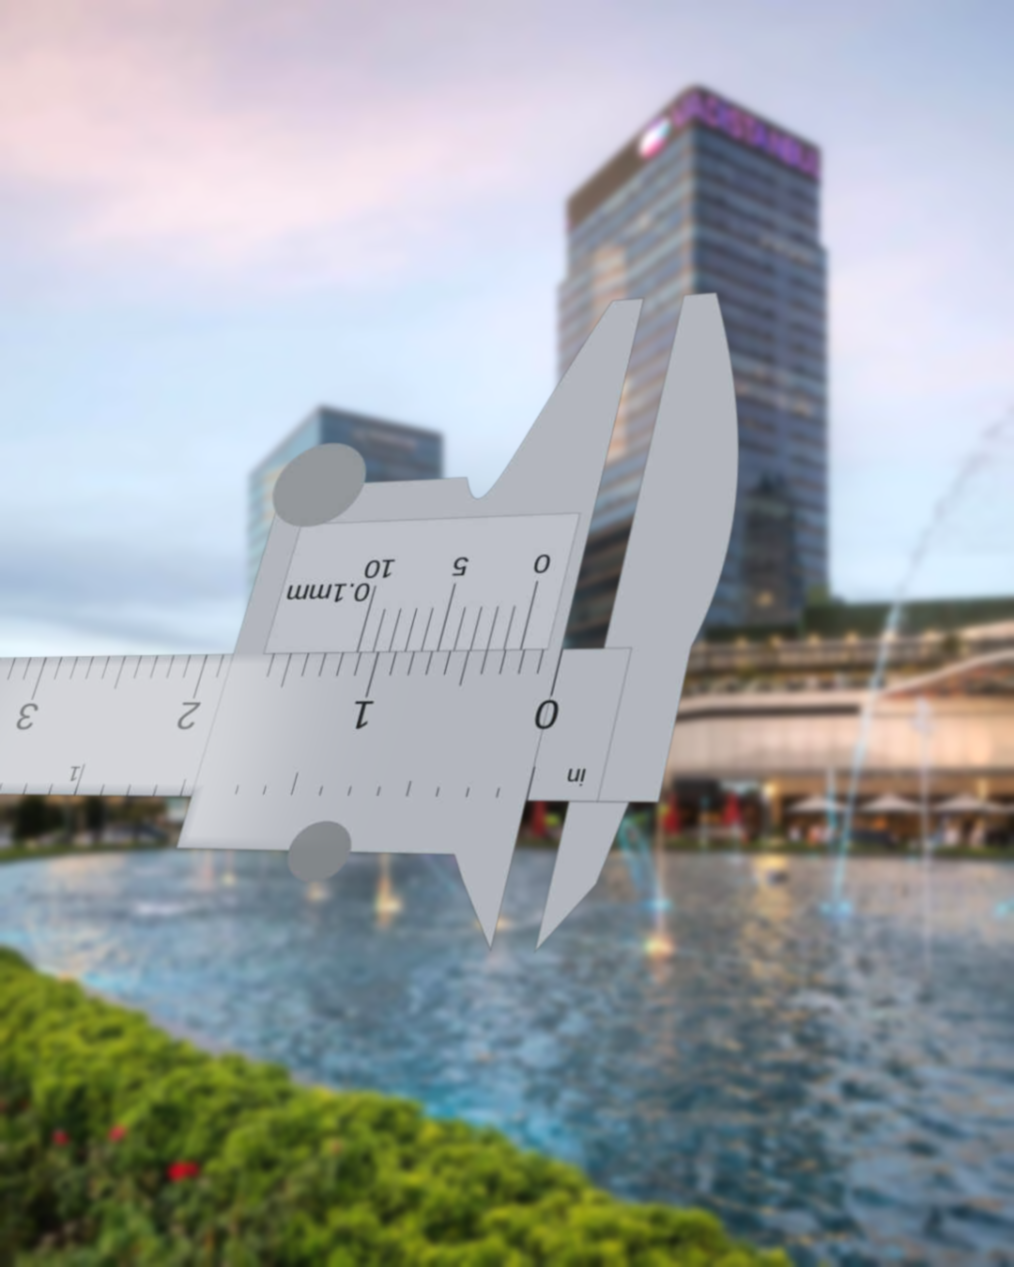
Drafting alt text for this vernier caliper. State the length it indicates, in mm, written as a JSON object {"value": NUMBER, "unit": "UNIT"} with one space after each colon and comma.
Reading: {"value": 2.2, "unit": "mm"}
